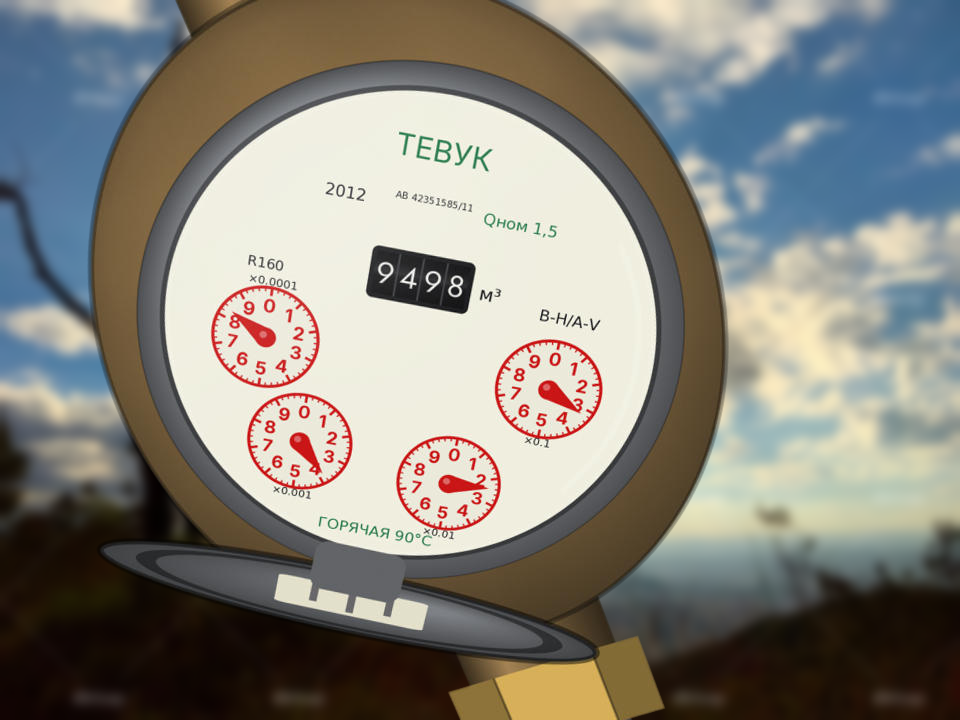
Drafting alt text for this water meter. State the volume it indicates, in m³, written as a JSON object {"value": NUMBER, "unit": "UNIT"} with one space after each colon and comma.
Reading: {"value": 9498.3238, "unit": "m³"}
